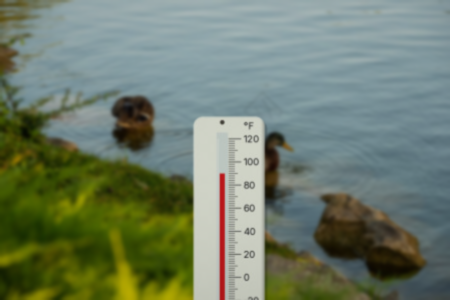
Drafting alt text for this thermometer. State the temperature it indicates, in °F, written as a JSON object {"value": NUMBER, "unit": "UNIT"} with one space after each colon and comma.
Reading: {"value": 90, "unit": "°F"}
